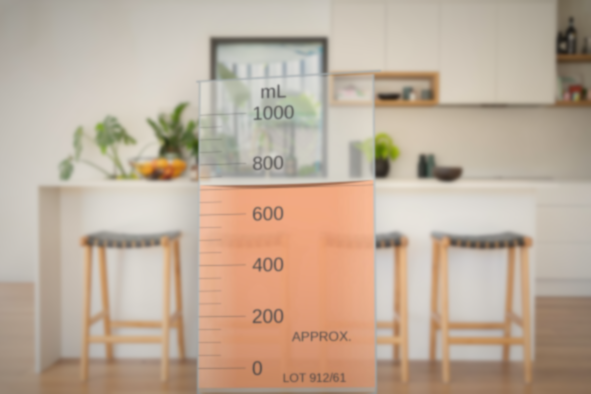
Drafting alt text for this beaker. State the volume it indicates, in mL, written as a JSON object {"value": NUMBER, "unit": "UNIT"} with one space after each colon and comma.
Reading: {"value": 700, "unit": "mL"}
